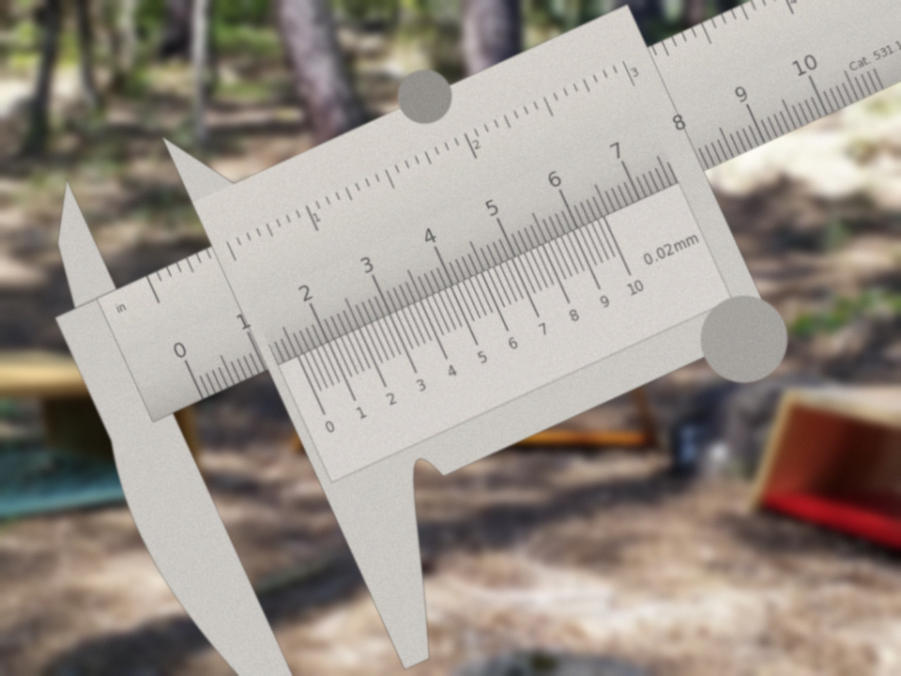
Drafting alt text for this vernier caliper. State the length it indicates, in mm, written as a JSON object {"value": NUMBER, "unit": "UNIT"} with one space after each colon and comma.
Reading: {"value": 15.2, "unit": "mm"}
